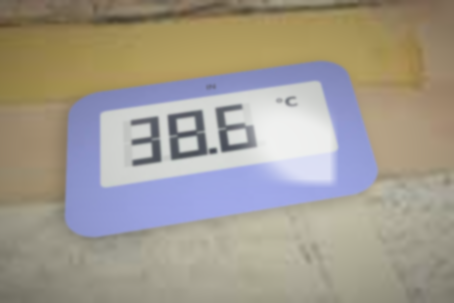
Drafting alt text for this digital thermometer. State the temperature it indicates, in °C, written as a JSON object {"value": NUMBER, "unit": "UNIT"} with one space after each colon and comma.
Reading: {"value": 38.6, "unit": "°C"}
